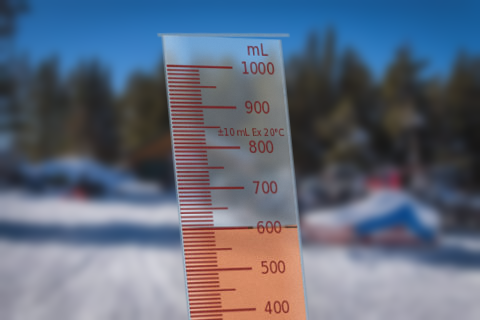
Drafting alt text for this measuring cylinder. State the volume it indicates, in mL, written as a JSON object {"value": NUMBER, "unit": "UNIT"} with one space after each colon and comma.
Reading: {"value": 600, "unit": "mL"}
